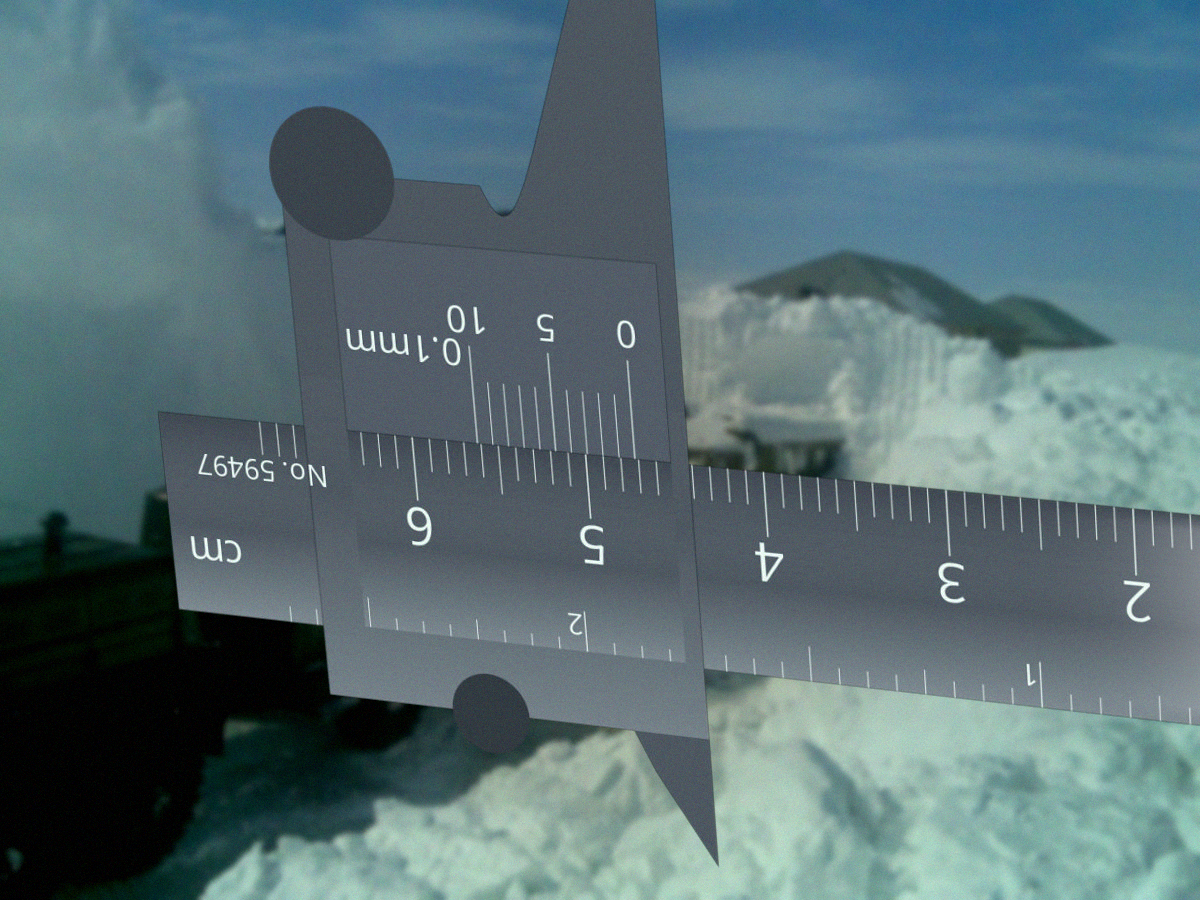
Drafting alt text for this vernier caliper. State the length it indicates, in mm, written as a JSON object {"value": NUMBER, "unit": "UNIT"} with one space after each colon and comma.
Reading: {"value": 47.2, "unit": "mm"}
